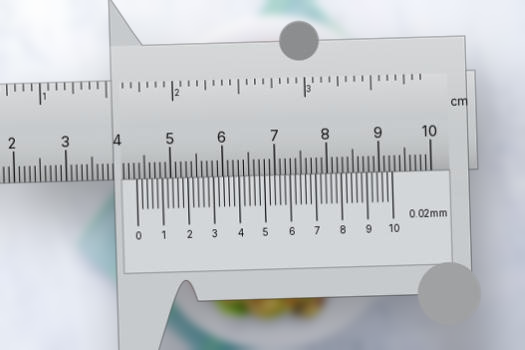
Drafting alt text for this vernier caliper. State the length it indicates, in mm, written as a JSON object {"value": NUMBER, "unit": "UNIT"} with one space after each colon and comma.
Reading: {"value": 43.5, "unit": "mm"}
